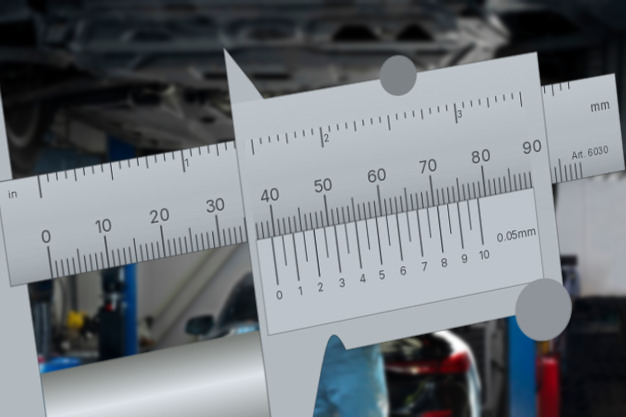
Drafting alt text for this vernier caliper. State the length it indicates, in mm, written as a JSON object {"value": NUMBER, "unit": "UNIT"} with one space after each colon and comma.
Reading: {"value": 39.5, "unit": "mm"}
